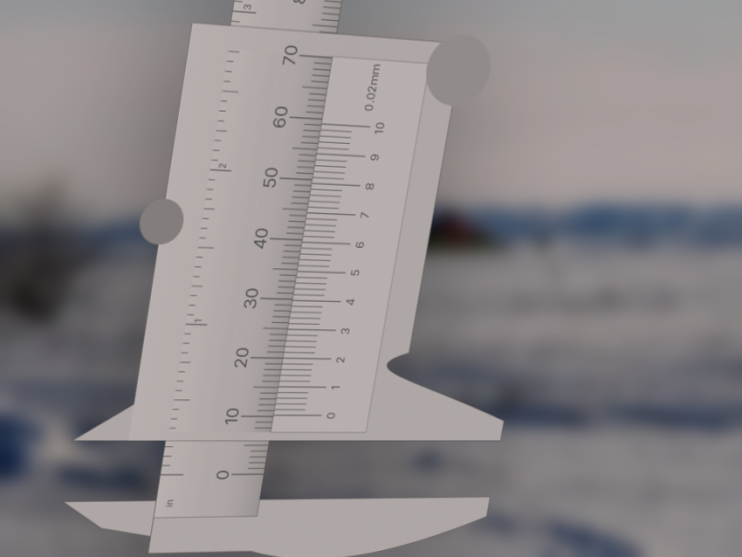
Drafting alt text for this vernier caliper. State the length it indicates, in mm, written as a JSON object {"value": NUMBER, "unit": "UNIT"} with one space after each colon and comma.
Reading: {"value": 10.2, "unit": "mm"}
